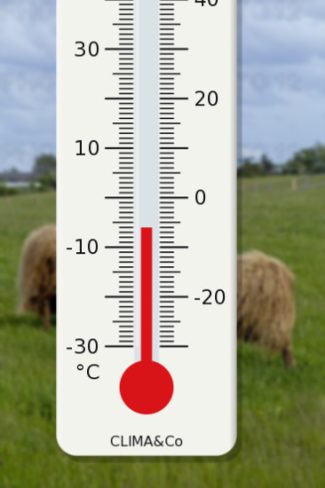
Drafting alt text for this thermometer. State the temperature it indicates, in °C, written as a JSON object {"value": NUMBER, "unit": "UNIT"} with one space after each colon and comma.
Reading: {"value": -6, "unit": "°C"}
